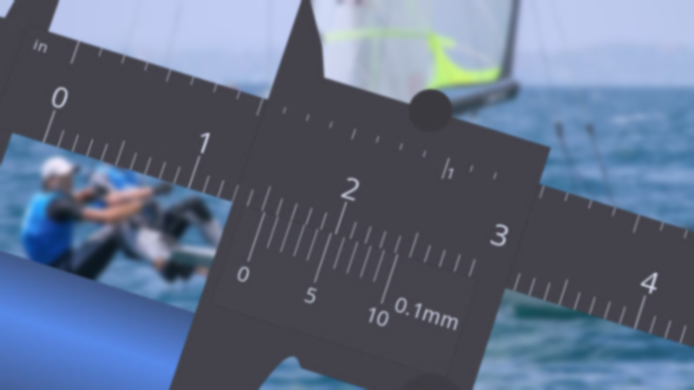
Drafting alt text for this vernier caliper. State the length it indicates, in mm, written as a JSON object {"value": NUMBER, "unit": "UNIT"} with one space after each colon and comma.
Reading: {"value": 15.2, "unit": "mm"}
